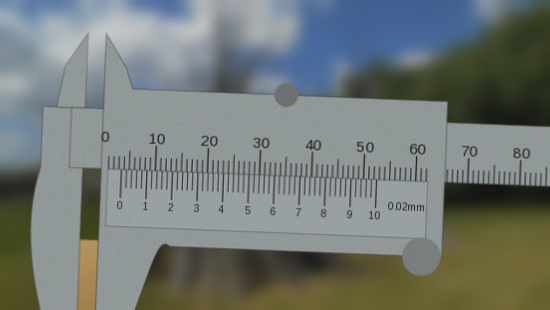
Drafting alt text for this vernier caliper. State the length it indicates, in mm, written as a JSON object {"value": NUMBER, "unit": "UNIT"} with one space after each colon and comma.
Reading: {"value": 3.5, "unit": "mm"}
